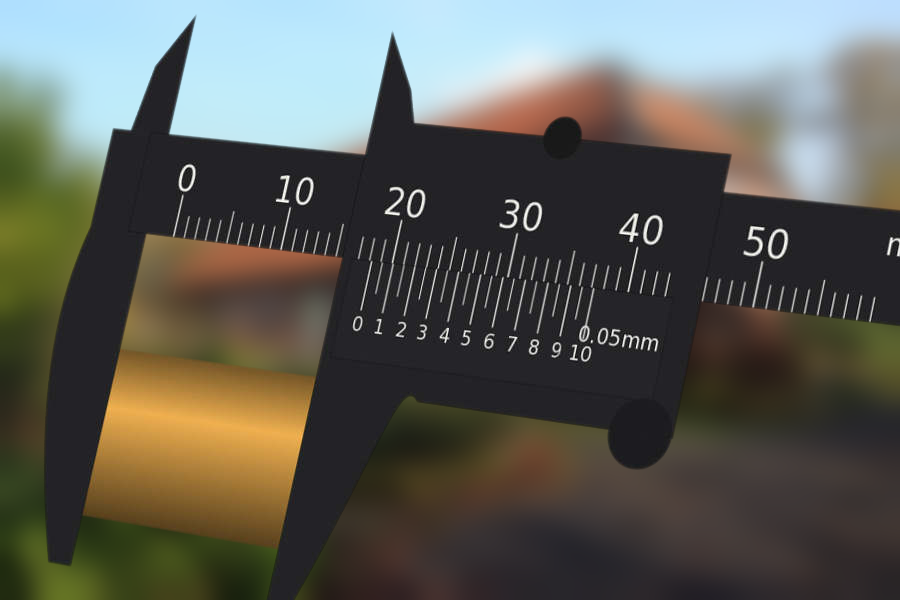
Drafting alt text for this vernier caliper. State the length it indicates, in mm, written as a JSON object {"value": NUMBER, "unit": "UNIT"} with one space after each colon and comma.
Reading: {"value": 18.2, "unit": "mm"}
